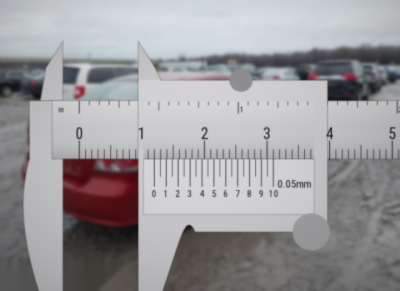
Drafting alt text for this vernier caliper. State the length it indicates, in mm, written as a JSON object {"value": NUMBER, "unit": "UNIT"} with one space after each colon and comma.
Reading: {"value": 12.0, "unit": "mm"}
